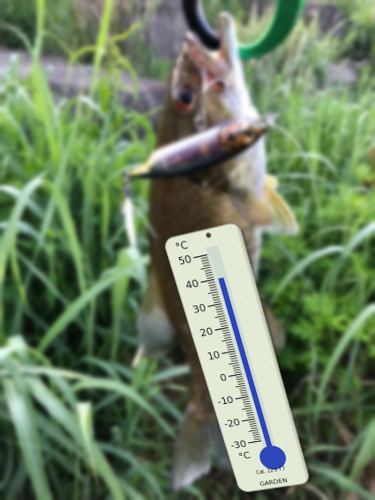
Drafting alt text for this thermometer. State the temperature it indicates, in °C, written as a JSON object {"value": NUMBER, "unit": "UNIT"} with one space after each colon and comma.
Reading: {"value": 40, "unit": "°C"}
